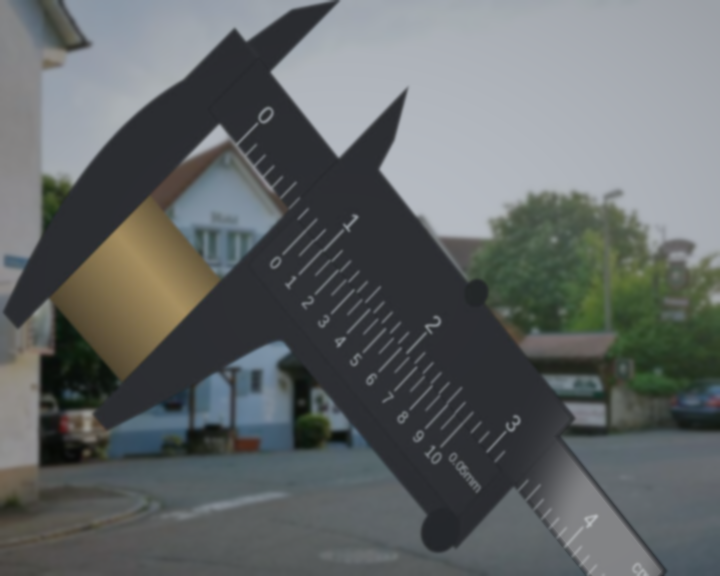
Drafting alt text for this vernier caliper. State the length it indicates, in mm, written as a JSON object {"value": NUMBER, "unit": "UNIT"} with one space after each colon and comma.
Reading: {"value": 8.0, "unit": "mm"}
